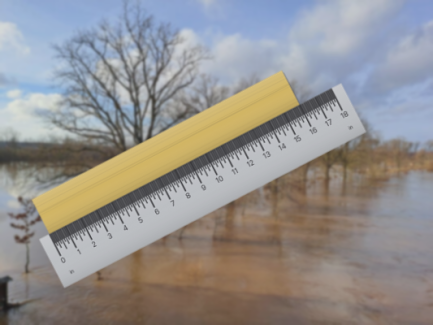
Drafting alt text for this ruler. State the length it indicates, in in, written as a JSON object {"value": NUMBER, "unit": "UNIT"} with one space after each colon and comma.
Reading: {"value": 16, "unit": "in"}
